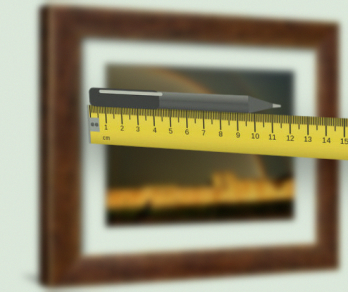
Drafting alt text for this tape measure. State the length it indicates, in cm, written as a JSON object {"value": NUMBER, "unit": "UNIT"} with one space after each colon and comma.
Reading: {"value": 11.5, "unit": "cm"}
